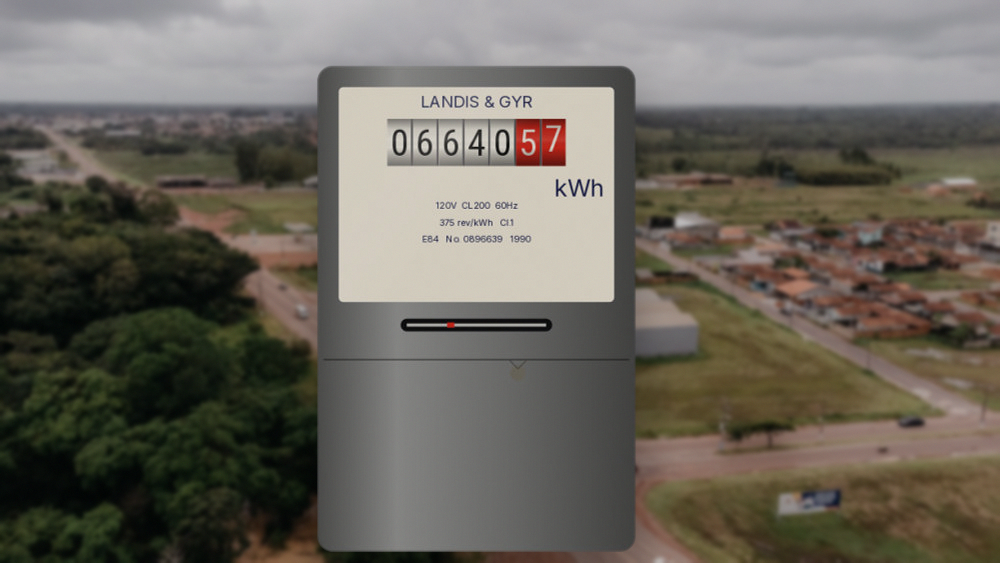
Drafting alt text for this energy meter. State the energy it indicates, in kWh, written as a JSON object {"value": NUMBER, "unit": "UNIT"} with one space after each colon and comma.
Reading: {"value": 6640.57, "unit": "kWh"}
